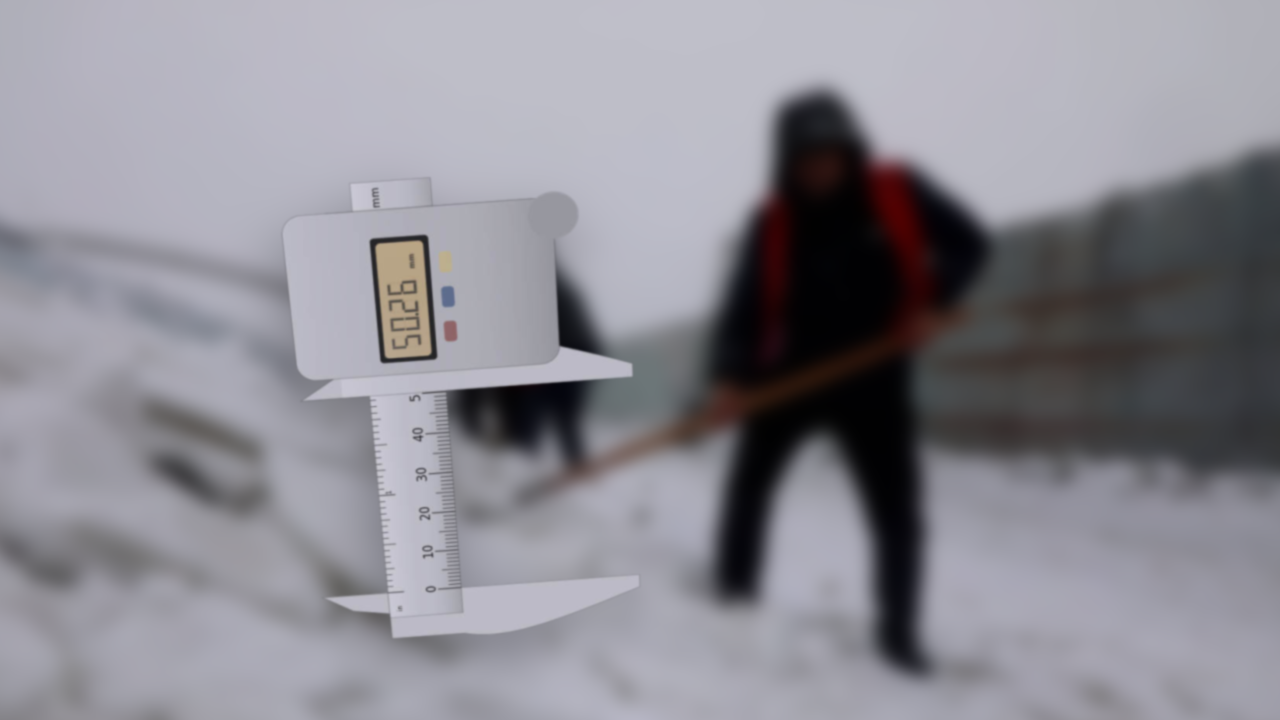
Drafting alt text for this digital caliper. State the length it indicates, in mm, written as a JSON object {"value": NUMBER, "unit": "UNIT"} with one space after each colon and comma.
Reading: {"value": 50.26, "unit": "mm"}
